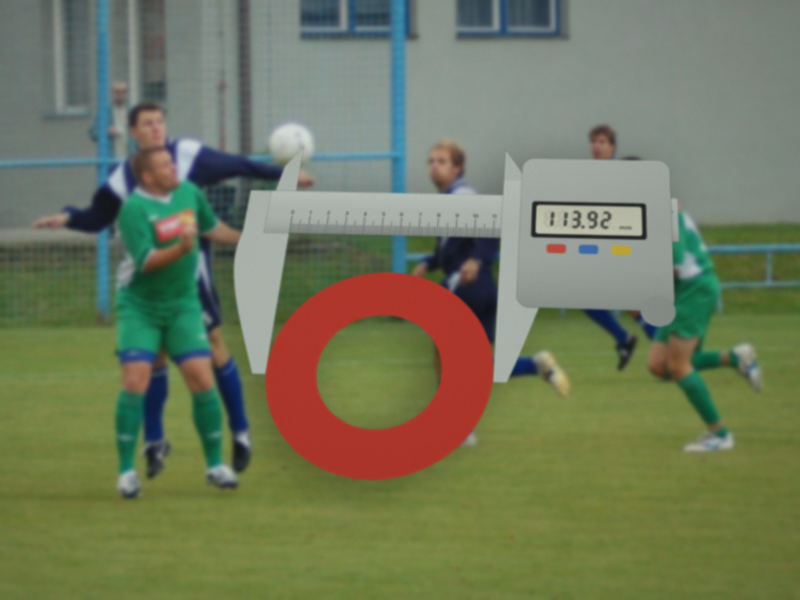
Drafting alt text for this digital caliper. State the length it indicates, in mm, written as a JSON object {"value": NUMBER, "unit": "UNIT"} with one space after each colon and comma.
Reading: {"value": 113.92, "unit": "mm"}
